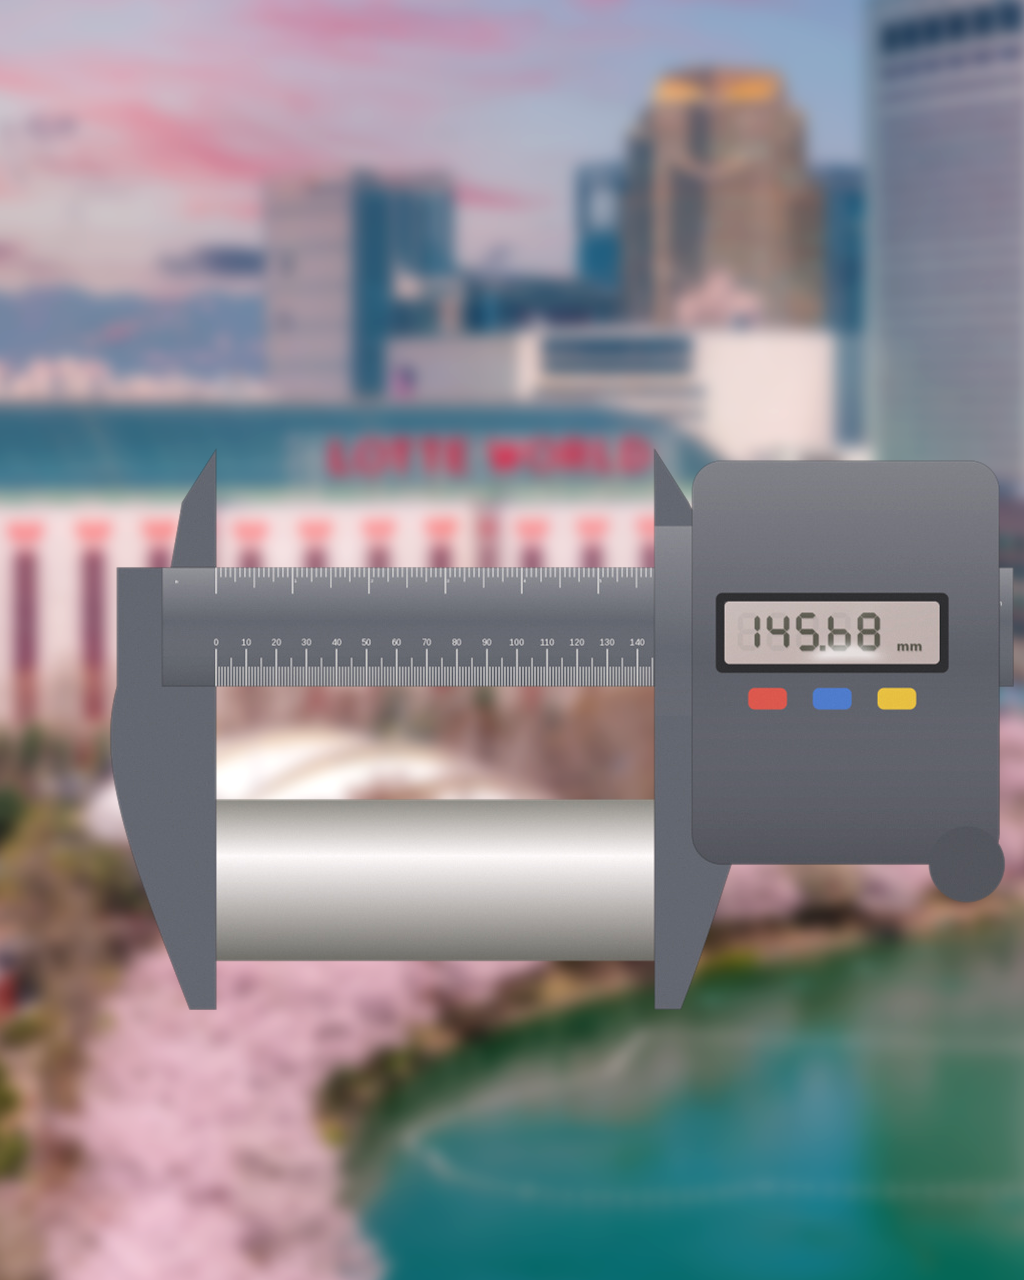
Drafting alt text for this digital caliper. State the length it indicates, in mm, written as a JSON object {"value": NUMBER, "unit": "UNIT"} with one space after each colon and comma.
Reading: {"value": 145.68, "unit": "mm"}
